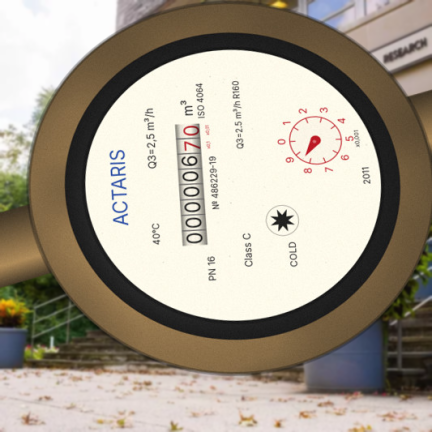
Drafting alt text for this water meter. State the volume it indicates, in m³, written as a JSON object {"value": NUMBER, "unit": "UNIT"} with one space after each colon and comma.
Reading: {"value": 6.698, "unit": "m³"}
